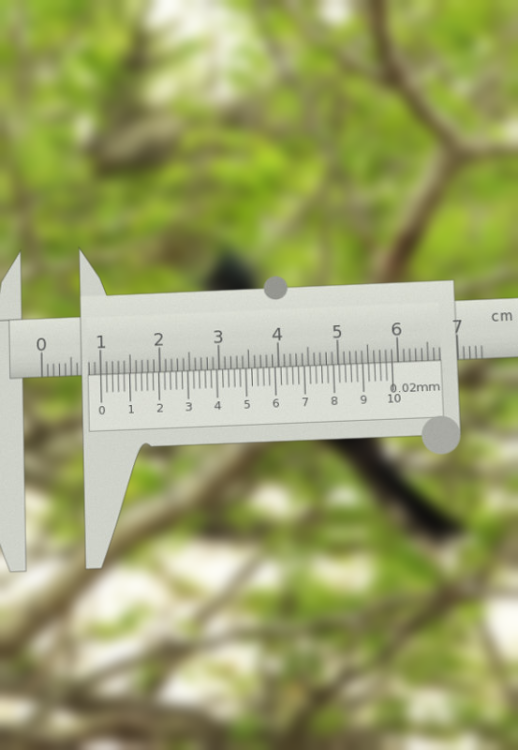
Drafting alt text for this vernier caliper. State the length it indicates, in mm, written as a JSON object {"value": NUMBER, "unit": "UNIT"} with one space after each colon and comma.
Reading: {"value": 10.0, "unit": "mm"}
